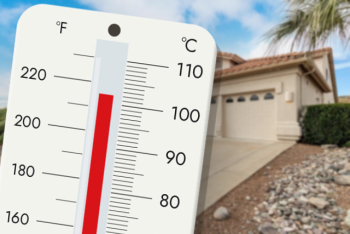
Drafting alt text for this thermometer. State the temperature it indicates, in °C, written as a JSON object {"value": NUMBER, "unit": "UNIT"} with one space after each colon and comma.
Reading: {"value": 102, "unit": "°C"}
